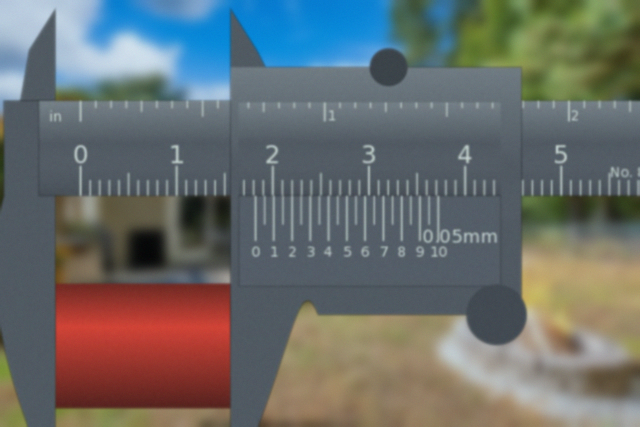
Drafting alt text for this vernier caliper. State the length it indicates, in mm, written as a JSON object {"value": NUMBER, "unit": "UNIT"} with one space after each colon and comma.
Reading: {"value": 18.2, "unit": "mm"}
